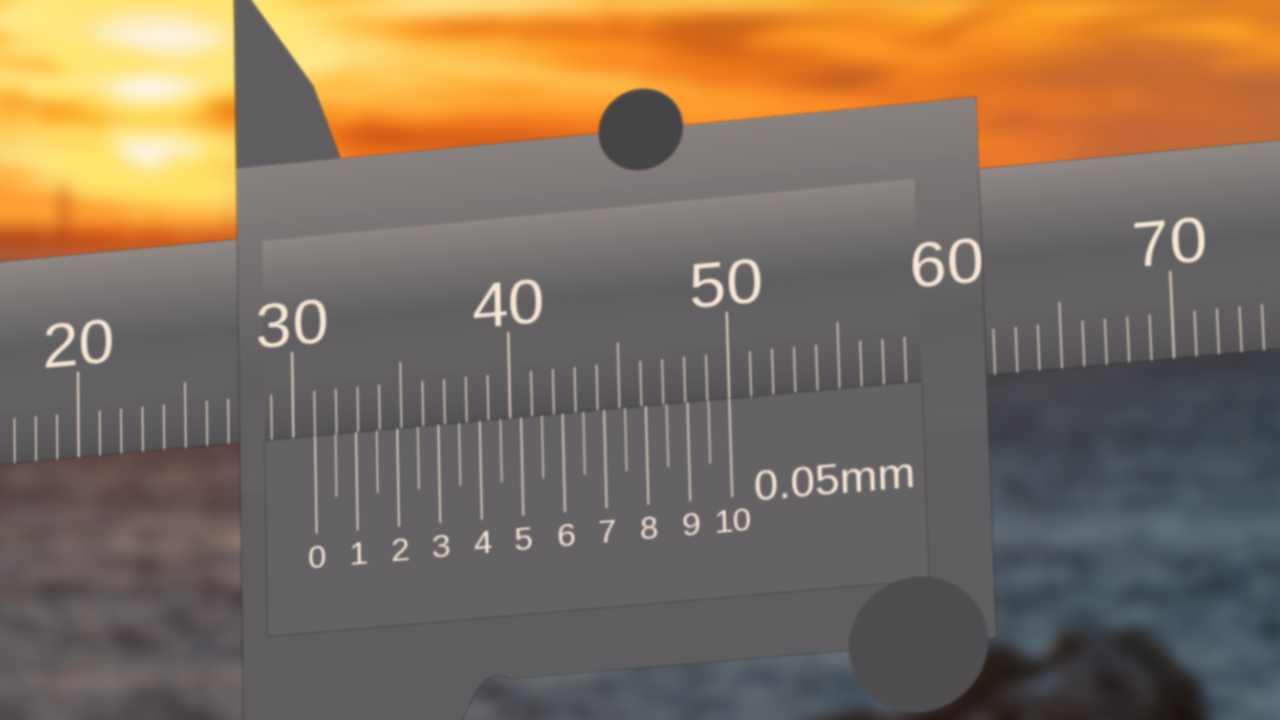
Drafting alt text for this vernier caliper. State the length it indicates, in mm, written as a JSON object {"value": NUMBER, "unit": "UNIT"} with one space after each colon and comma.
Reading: {"value": 31.0, "unit": "mm"}
